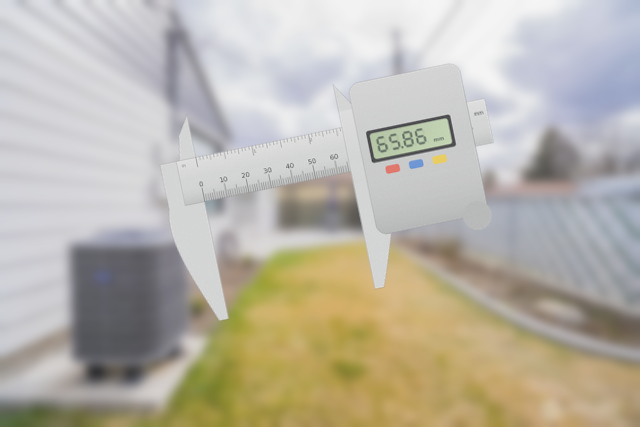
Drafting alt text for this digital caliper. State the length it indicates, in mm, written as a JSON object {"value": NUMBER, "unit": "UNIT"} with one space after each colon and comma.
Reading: {"value": 65.86, "unit": "mm"}
